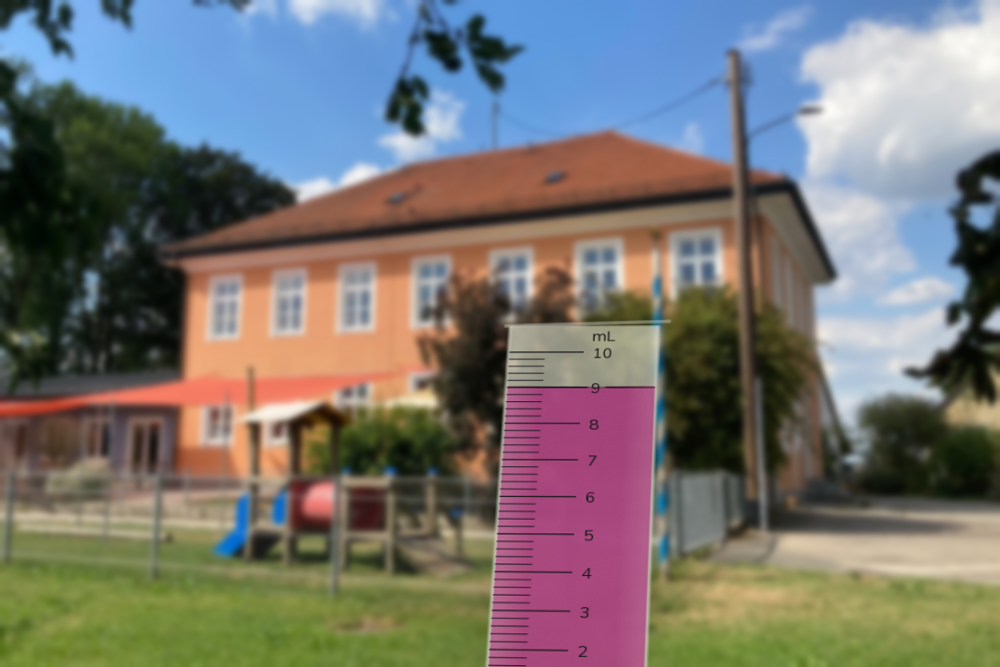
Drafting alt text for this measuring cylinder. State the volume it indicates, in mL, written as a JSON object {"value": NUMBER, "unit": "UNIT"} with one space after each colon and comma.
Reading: {"value": 9, "unit": "mL"}
